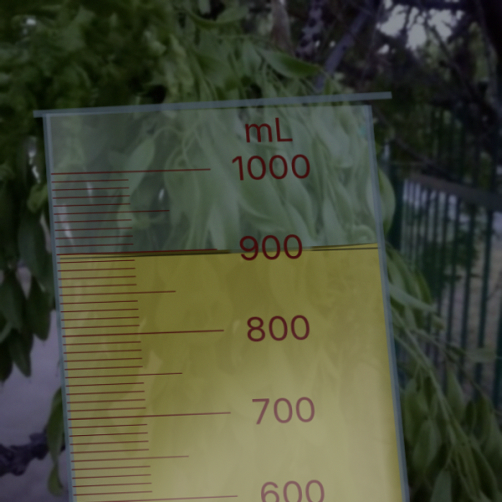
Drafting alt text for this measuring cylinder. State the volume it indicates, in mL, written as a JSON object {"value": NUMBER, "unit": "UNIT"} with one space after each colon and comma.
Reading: {"value": 895, "unit": "mL"}
